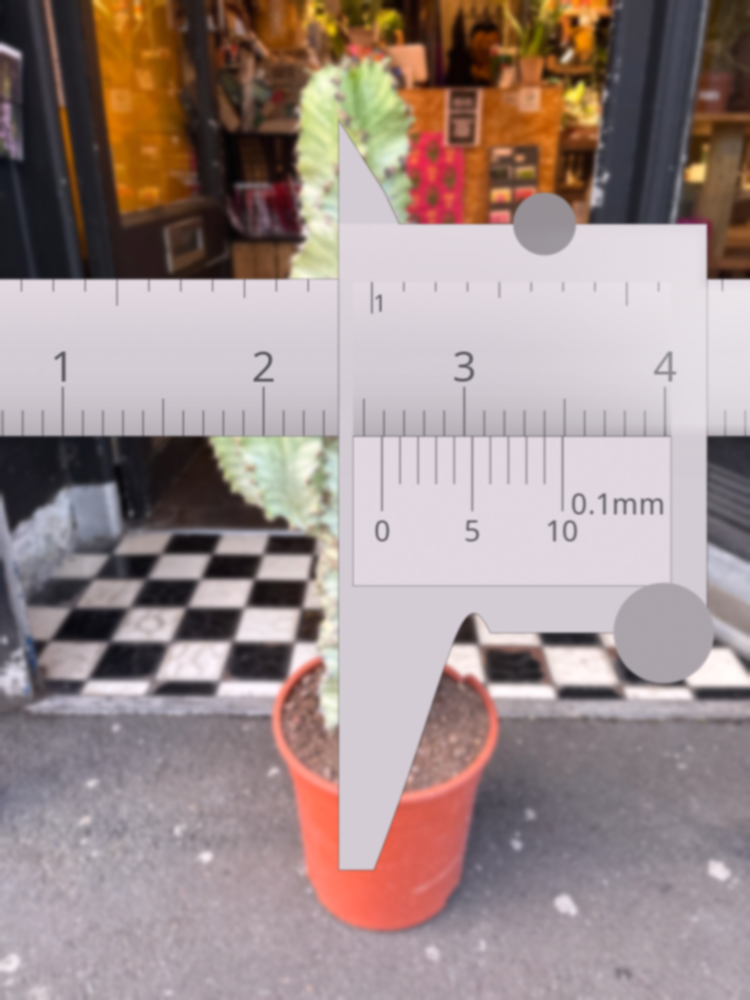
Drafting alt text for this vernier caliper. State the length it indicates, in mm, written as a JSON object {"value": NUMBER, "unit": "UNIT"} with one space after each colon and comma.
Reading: {"value": 25.9, "unit": "mm"}
